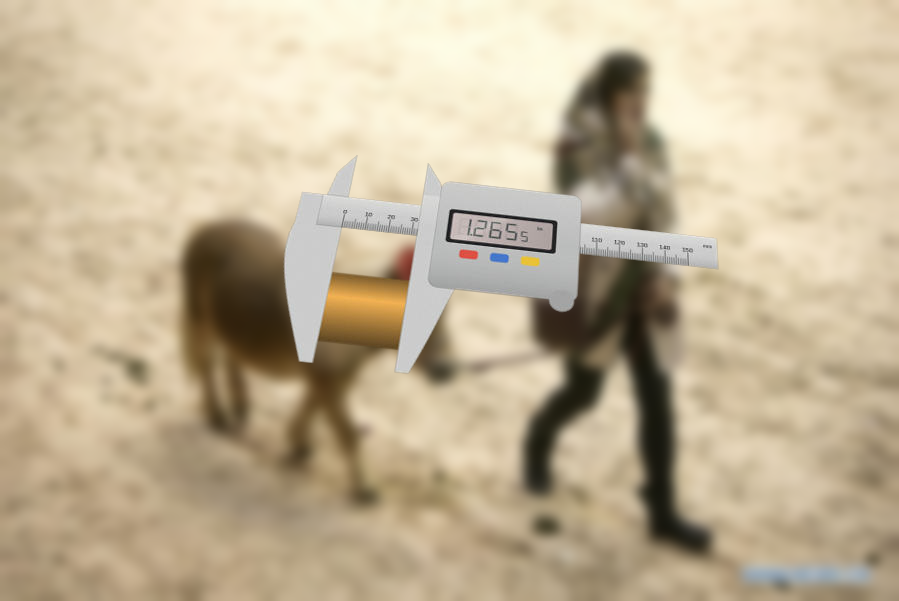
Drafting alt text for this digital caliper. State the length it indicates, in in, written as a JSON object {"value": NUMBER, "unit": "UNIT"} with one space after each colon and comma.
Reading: {"value": 1.2655, "unit": "in"}
